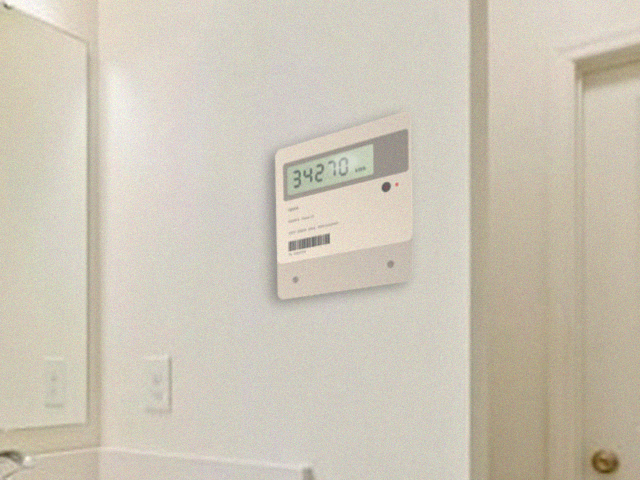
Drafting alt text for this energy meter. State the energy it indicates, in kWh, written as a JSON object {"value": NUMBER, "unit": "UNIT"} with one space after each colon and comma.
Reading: {"value": 34270, "unit": "kWh"}
